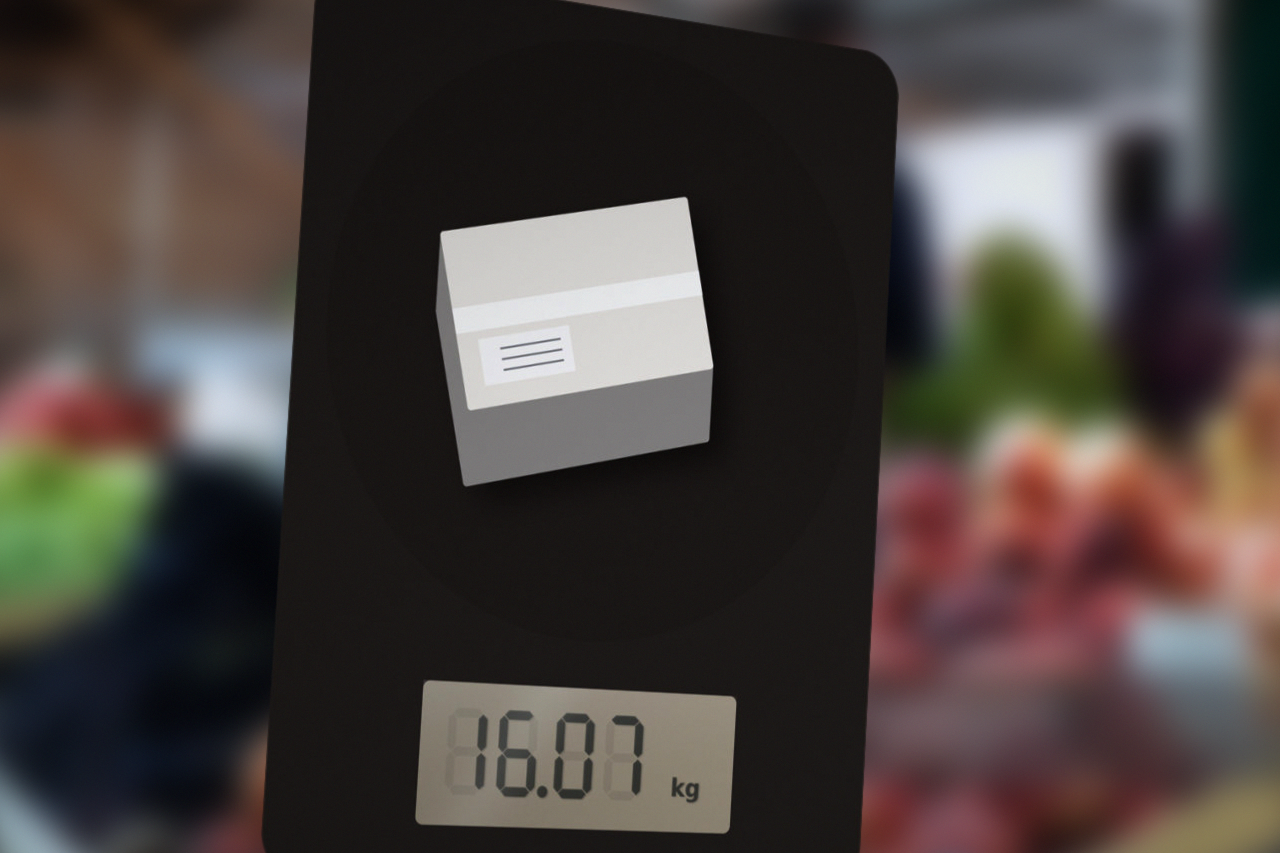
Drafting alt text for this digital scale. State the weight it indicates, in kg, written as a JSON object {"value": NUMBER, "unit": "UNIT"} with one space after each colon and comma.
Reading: {"value": 16.07, "unit": "kg"}
